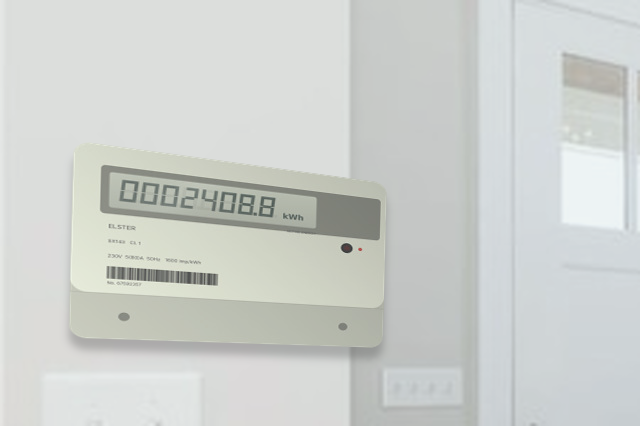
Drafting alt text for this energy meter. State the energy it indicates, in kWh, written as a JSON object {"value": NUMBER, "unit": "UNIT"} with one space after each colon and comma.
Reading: {"value": 2408.8, "unit": "kWh"}
